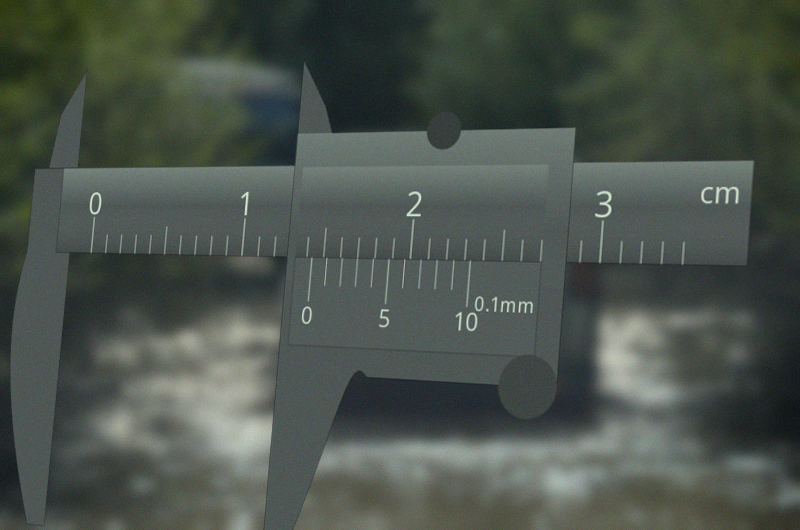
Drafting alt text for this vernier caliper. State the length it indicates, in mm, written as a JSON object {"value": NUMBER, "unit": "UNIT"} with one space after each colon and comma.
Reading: {"value": 14.3, "unit": "mm"}
